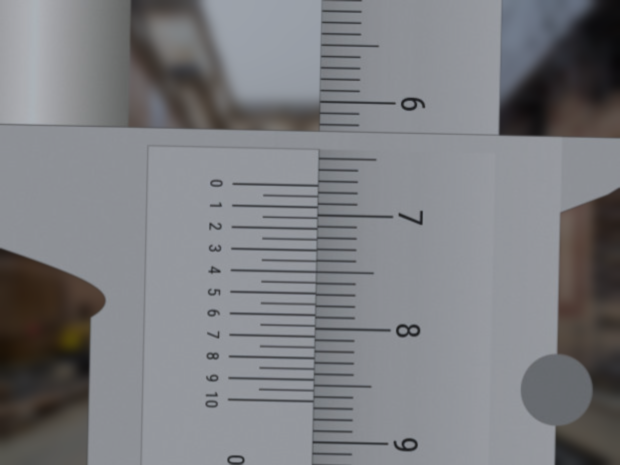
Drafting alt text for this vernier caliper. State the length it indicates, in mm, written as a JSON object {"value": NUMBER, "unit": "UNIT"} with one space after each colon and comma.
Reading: {"value": 67.4, "unit": "mm"}
